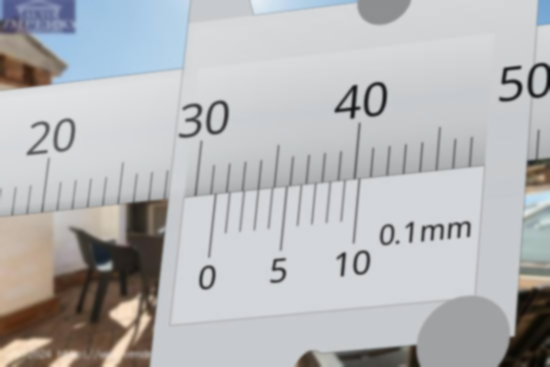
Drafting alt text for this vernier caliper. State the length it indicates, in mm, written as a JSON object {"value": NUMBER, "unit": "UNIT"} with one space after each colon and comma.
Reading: {"value": 31.3, "unit": "mm"}
